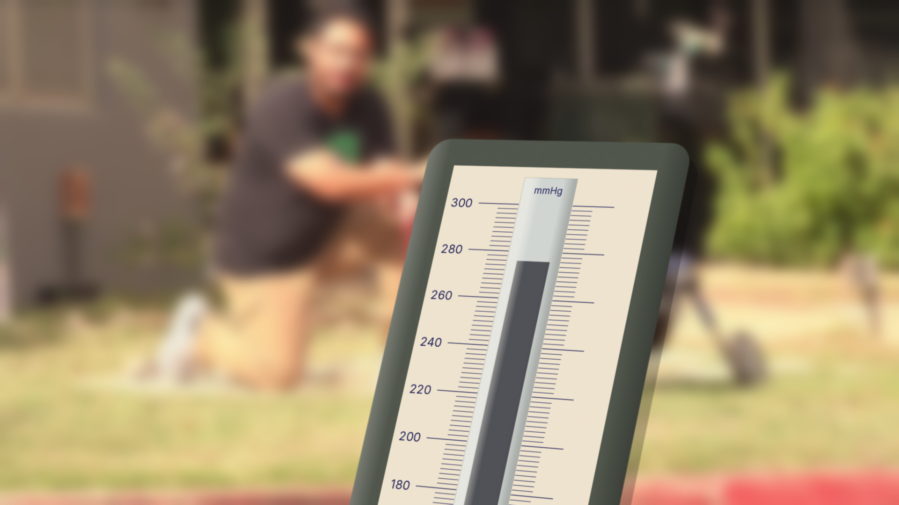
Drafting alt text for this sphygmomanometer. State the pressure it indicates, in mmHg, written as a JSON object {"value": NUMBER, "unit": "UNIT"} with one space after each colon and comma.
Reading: {"value": 276, "unit": "mmHg"}
